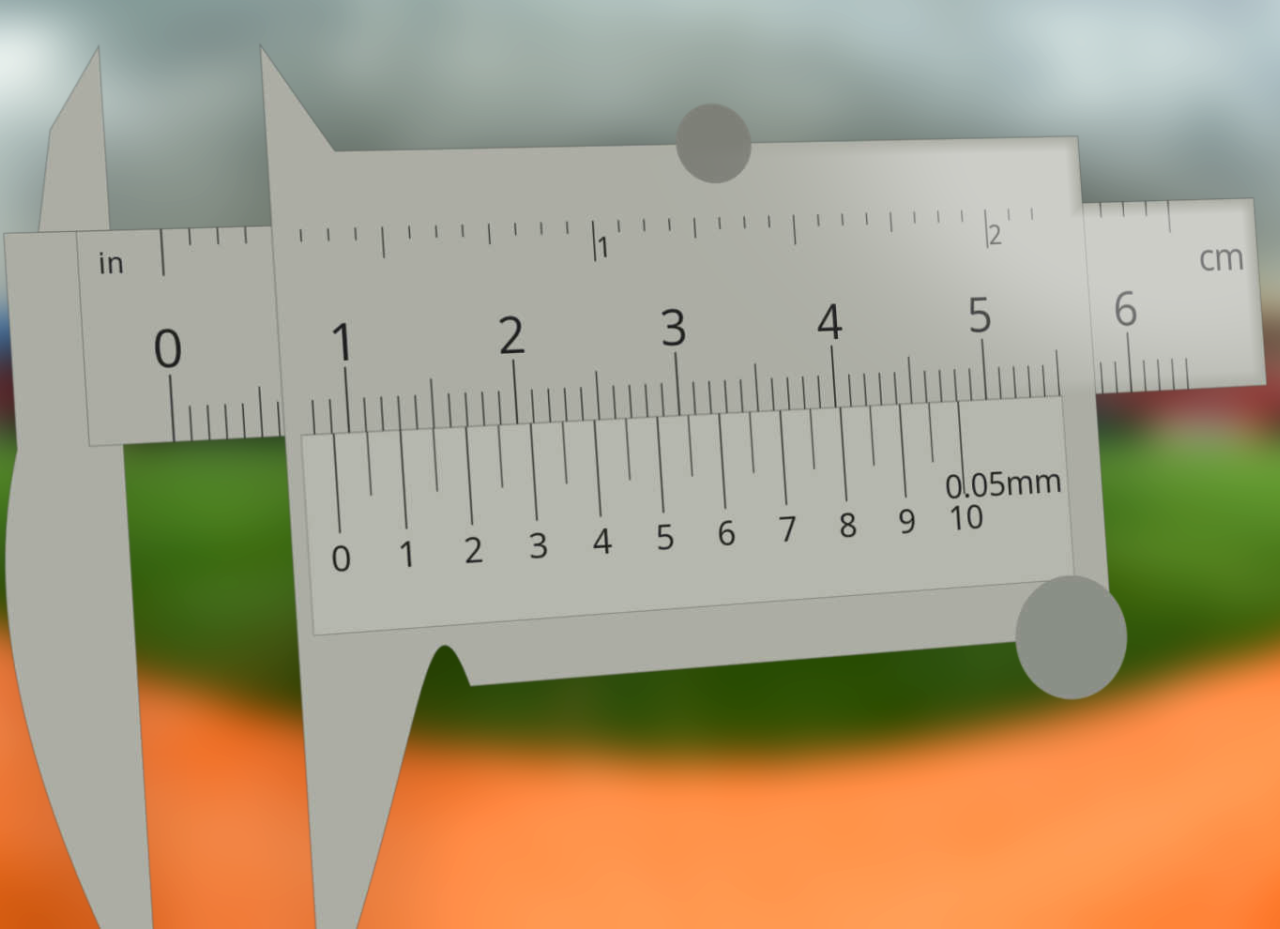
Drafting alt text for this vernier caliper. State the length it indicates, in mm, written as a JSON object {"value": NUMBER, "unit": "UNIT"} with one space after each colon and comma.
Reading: {"value": 9.1, "unit": "mm"}
